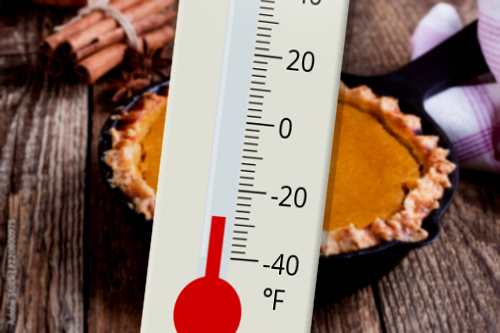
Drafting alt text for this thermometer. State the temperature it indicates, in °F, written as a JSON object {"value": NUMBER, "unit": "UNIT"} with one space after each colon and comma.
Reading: {"value": -28, "unit": "°F"}
